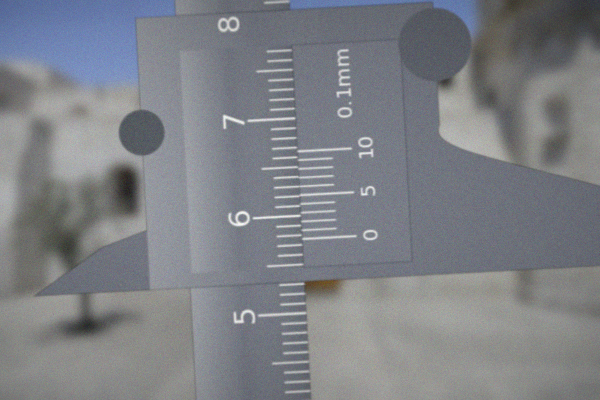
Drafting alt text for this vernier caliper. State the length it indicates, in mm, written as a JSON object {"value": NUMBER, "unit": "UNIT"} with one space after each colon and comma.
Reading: {"value": 57.6, "unit": "mm"}
